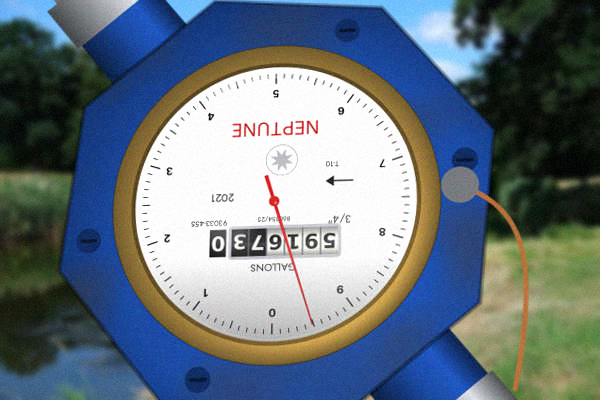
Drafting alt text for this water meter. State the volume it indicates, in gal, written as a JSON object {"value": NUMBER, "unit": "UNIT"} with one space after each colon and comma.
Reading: {"value": 5916729.5, "unit": "gal"}
